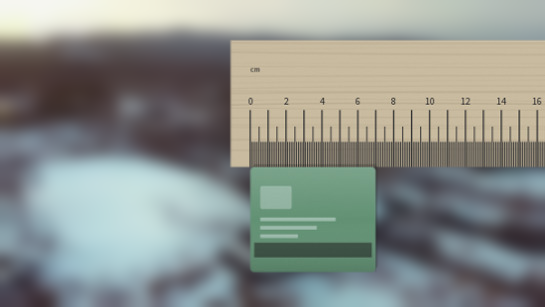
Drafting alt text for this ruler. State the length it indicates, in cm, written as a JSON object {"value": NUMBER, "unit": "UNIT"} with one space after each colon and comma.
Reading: {"value": 7, "unit": "cm"}
